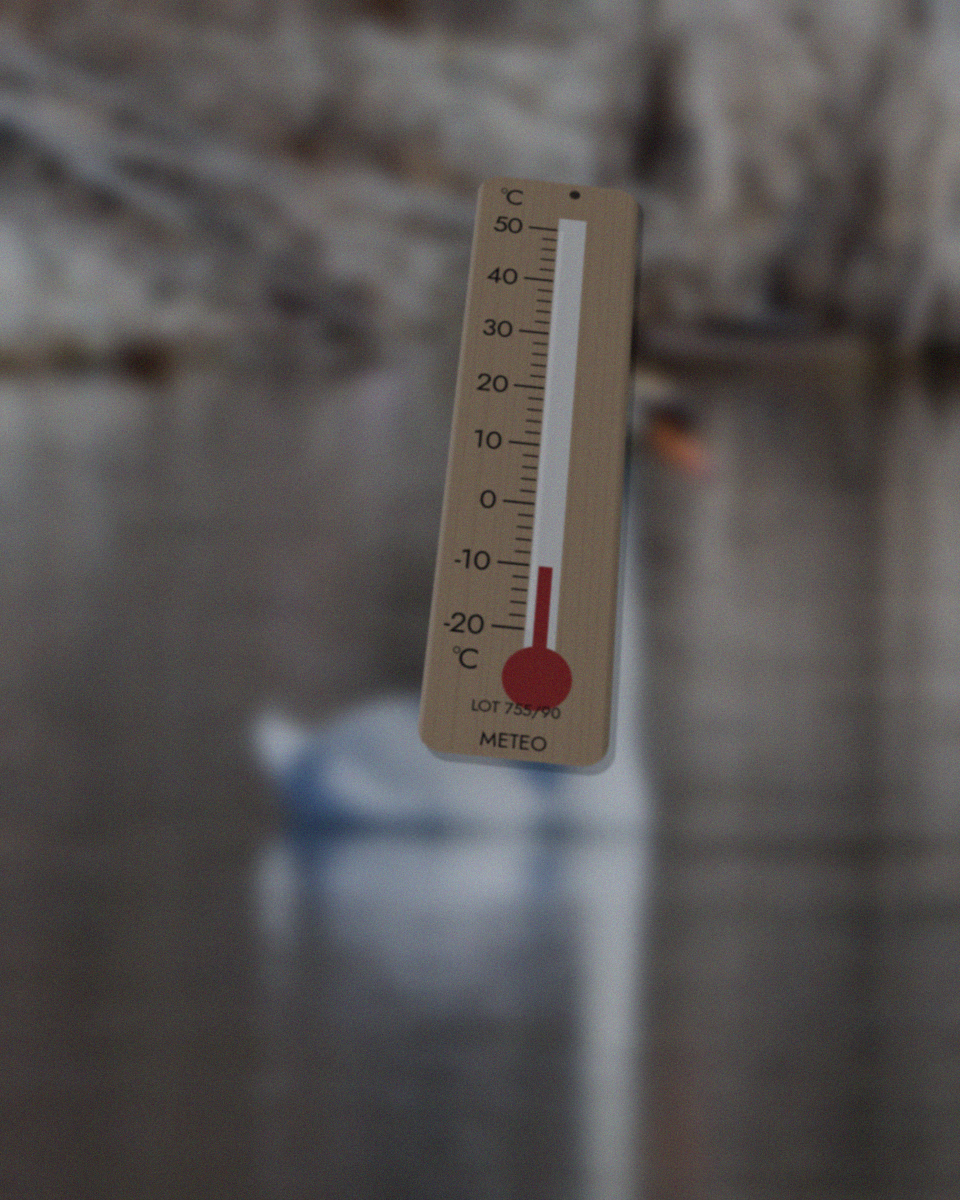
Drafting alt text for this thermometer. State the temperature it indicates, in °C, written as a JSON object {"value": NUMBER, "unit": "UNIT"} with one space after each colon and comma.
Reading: {"value": -10, "unit": "°C"}
